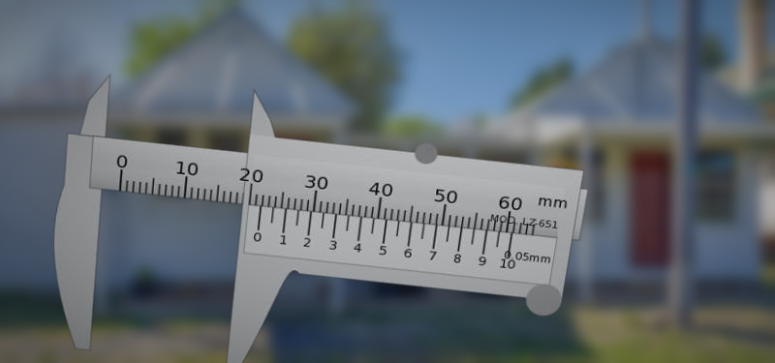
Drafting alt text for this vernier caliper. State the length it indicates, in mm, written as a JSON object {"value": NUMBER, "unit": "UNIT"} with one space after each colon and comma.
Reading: {"value": 21.8, "unit": "mm"}
